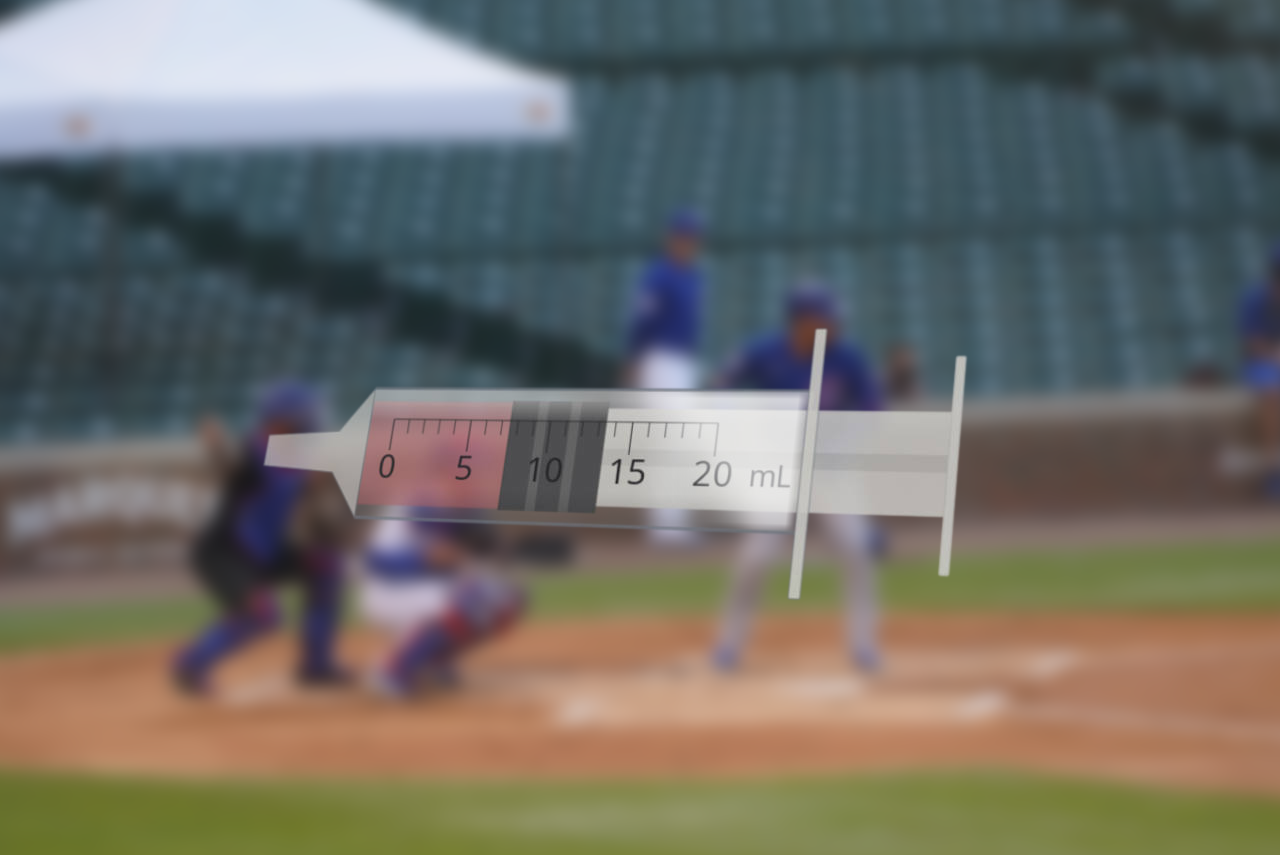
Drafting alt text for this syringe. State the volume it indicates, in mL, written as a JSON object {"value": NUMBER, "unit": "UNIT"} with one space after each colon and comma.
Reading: {"value": 7.5, "unit": "mL"}
